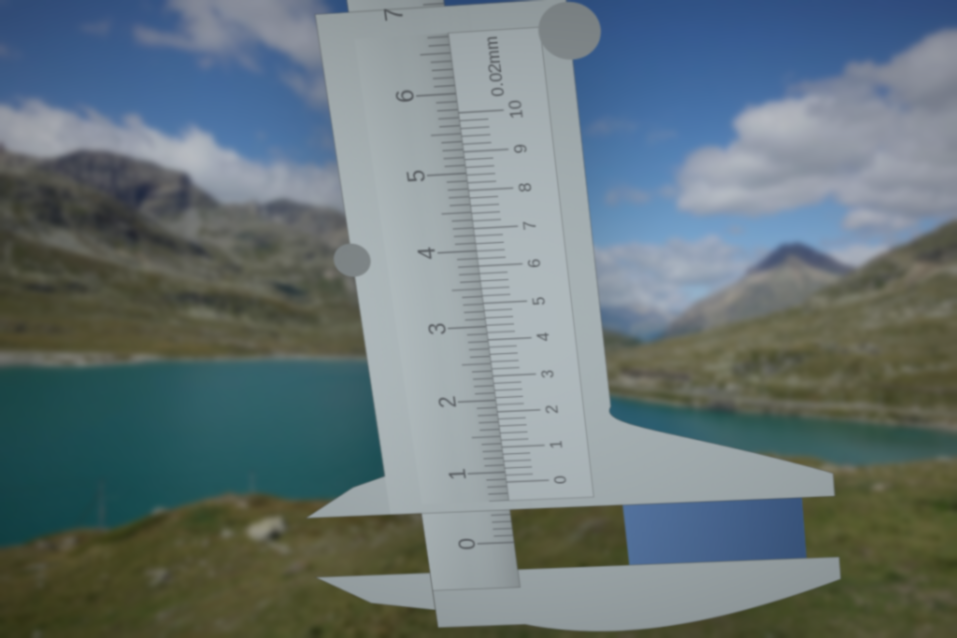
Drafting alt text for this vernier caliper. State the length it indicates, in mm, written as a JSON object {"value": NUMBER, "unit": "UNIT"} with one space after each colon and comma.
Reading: {"value": 8.6, "unit": "mm"}
